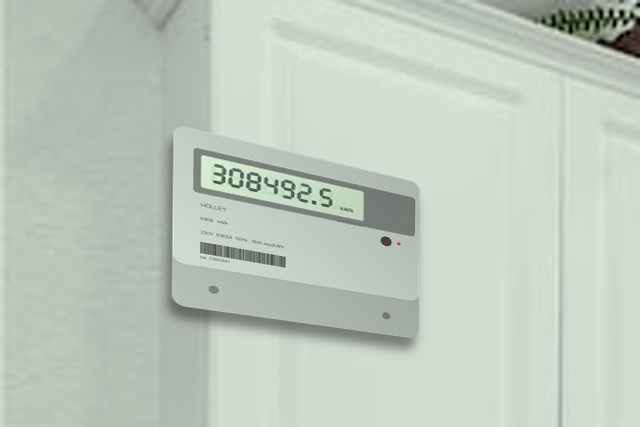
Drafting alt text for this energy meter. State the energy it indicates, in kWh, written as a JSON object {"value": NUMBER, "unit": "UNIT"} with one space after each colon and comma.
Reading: {"value": 308492.5, "unit": "kWh"}
